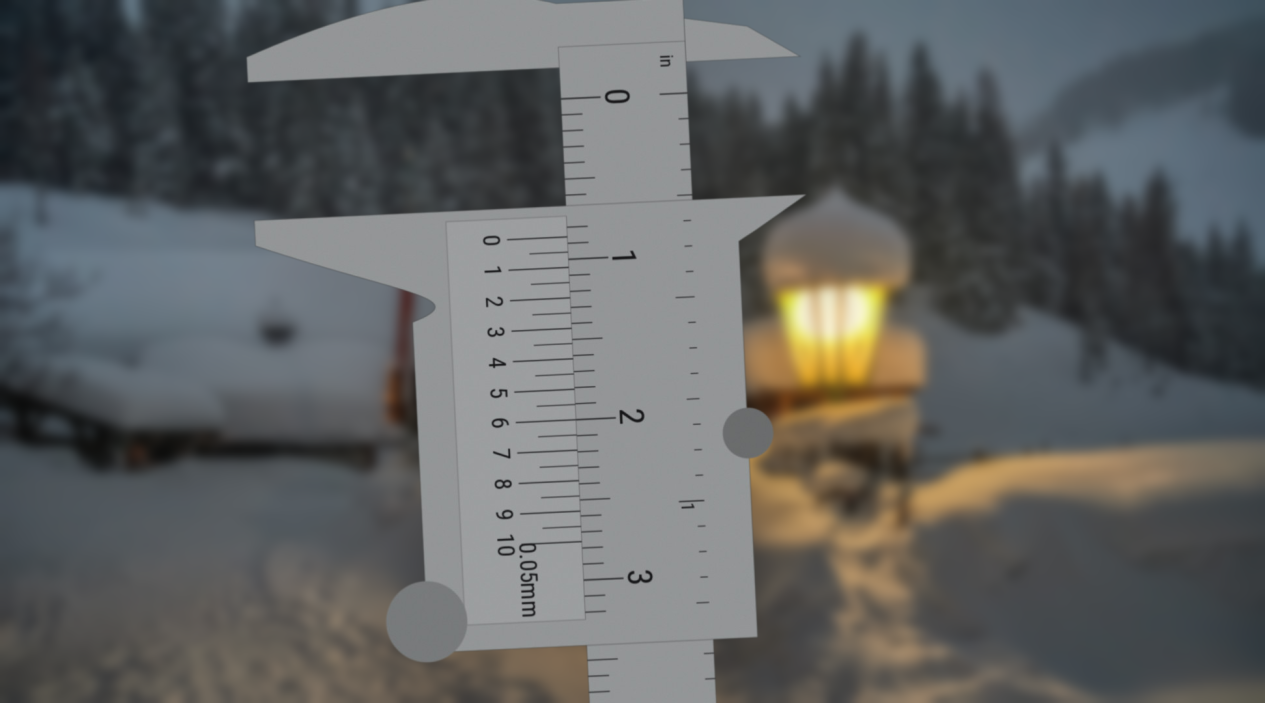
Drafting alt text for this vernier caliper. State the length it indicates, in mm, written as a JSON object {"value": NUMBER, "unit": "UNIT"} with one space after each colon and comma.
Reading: {"value": 8.6, "unit": "mm"}
